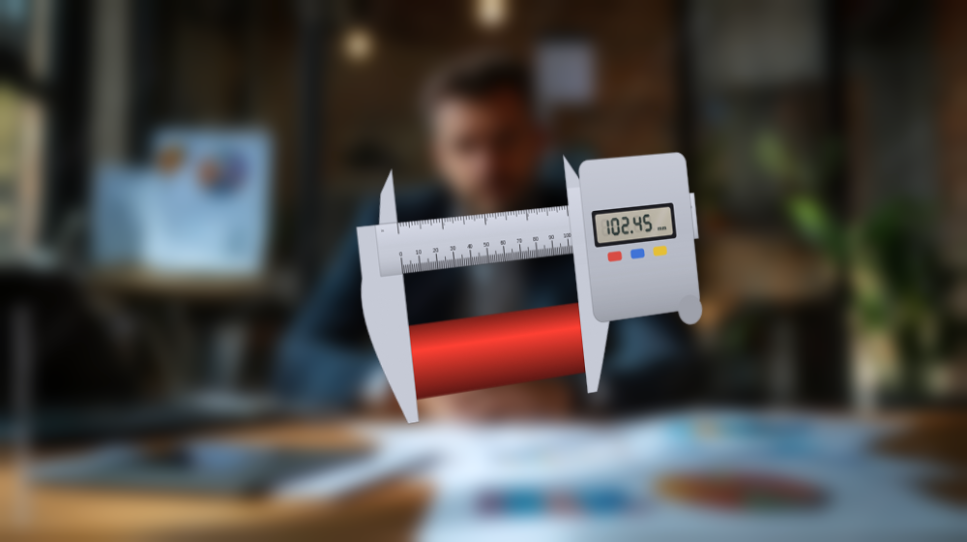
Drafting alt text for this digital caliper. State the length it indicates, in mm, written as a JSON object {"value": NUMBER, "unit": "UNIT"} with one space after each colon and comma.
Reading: {"value": 102.45, "unit": "mm"}
